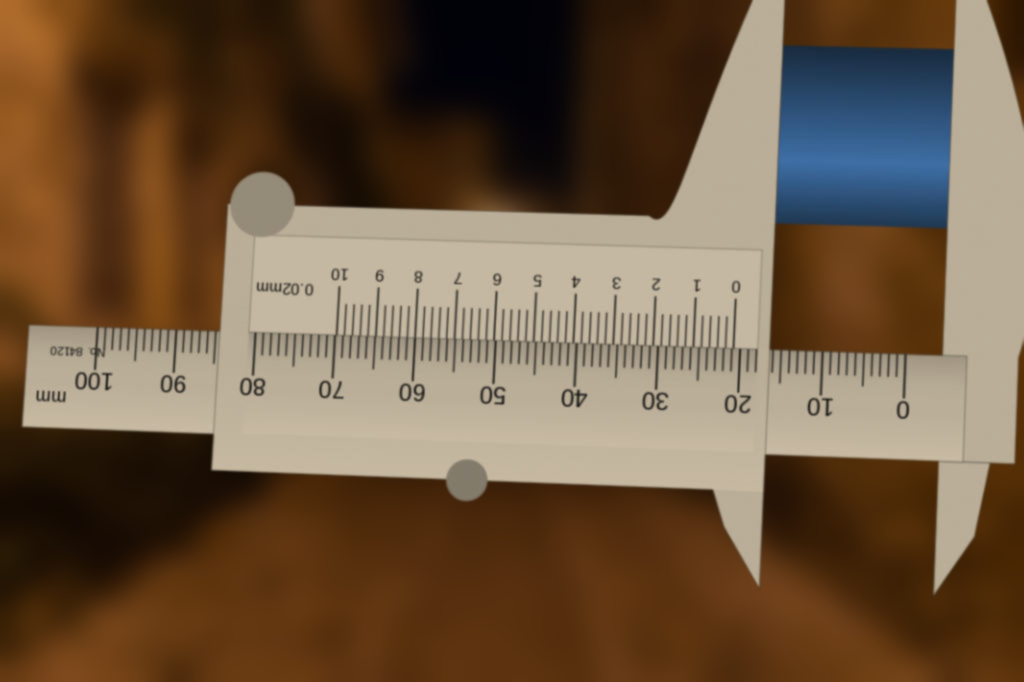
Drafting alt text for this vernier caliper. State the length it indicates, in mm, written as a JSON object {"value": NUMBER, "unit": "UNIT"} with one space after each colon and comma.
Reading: {"value": 20.8, "unit": "mm"}
